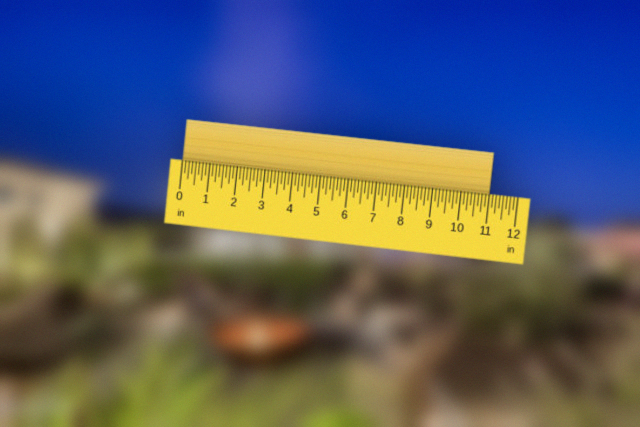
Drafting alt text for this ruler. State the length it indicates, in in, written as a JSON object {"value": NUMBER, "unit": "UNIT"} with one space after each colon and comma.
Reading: {"value": 11, "unit": "in"}
